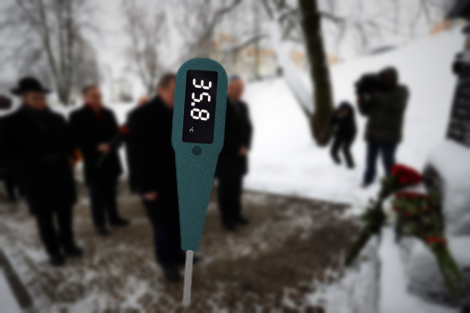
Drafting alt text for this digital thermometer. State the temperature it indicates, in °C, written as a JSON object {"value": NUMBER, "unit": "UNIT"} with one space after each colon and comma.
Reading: {"value": 35.8, "unit": "°C"}
